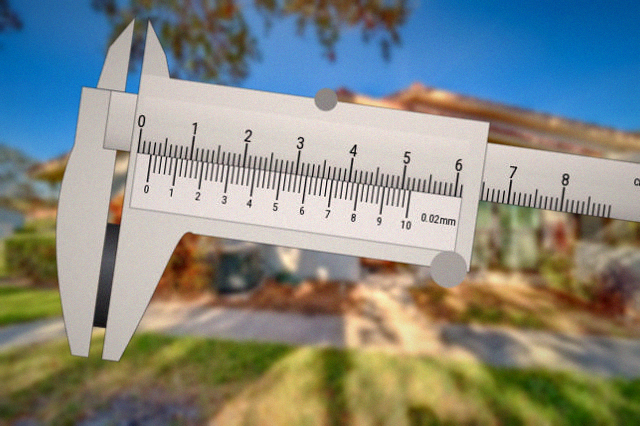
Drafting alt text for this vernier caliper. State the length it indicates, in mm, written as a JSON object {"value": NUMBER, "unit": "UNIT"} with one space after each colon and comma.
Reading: {"value": 2.5, "unit": "mm"}
